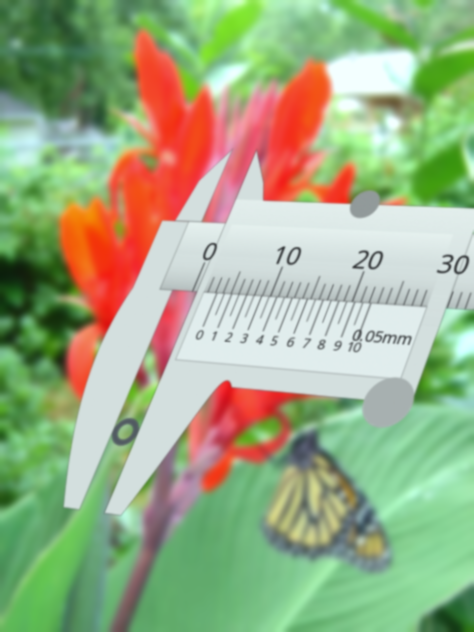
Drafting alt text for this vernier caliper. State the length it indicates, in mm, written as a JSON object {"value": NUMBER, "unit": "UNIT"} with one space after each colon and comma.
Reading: {"value": 3.2, "unit": "mm"}
